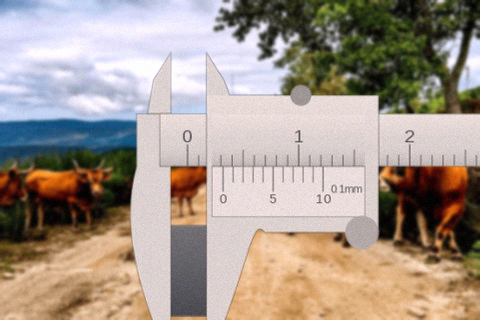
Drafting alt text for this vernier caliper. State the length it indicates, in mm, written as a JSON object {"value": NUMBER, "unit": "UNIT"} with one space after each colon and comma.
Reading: {"value": 3.2, "unit": "mm"}
